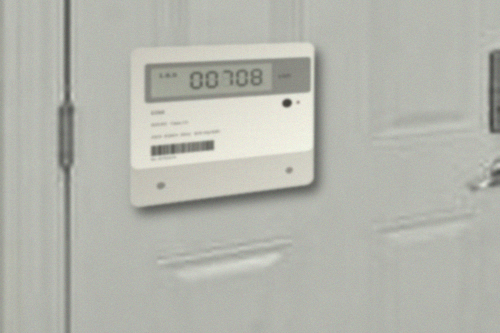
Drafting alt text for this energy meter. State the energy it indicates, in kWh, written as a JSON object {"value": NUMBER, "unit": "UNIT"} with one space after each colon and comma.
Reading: {"value": 708, "unit": "kWh"}
